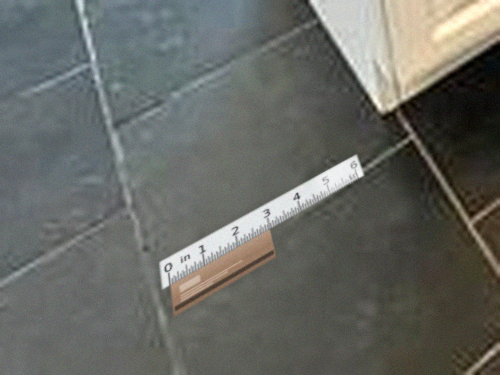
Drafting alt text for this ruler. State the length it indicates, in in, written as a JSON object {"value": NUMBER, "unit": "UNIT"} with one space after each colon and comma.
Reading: {"value": 3, "unit": "in"}
